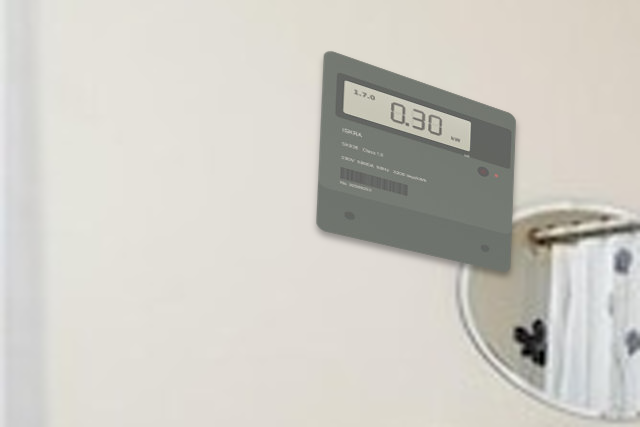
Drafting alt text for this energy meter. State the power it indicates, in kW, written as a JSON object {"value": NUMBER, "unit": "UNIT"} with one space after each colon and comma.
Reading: {"value": 0.30, "unit": "kW"}
